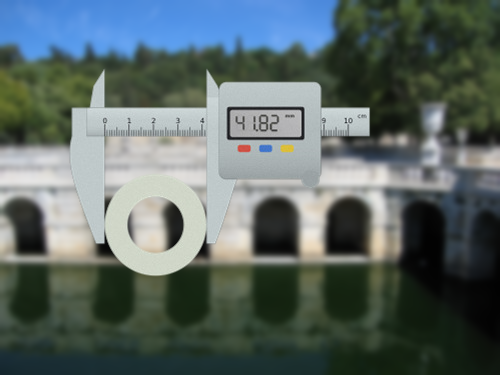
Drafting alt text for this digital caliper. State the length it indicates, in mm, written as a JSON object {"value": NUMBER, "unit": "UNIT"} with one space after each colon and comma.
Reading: {"value": 41.82, "unit": "mm"}
